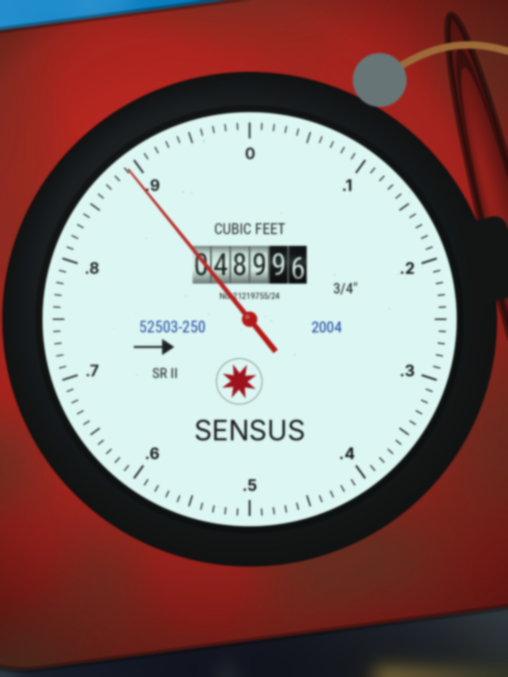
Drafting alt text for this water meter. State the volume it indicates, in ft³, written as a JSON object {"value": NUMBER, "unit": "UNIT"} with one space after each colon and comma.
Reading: {"value": 48995.89, "unit": "ft³"}
